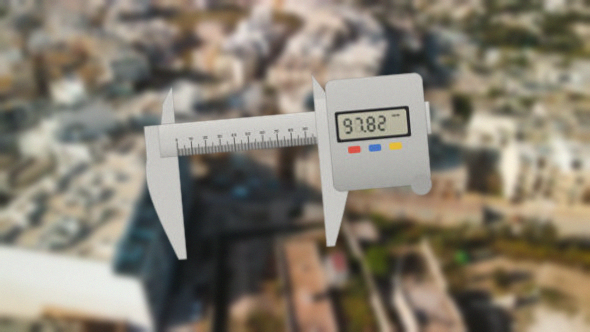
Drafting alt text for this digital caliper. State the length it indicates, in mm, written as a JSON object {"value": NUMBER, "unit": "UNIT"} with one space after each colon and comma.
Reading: {"value": 97.82, "unit": "mm"}
